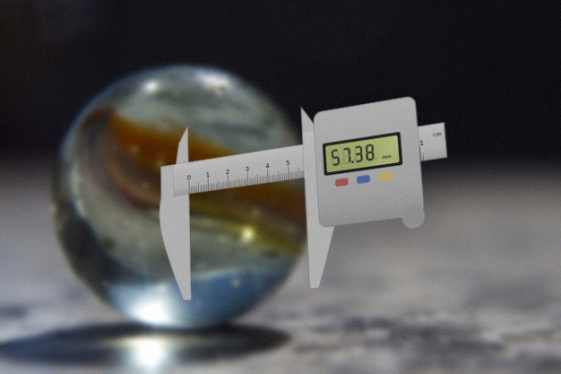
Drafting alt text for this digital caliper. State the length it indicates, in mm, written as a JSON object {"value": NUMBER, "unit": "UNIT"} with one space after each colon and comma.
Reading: {"value": 57.38, "unit": "mm"}
